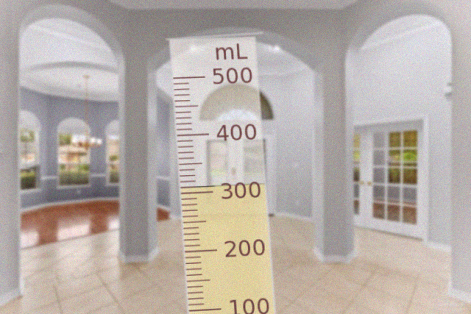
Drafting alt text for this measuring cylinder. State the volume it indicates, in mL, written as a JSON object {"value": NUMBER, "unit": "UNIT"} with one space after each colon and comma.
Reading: {"value": 310, "unit": "mL"}
